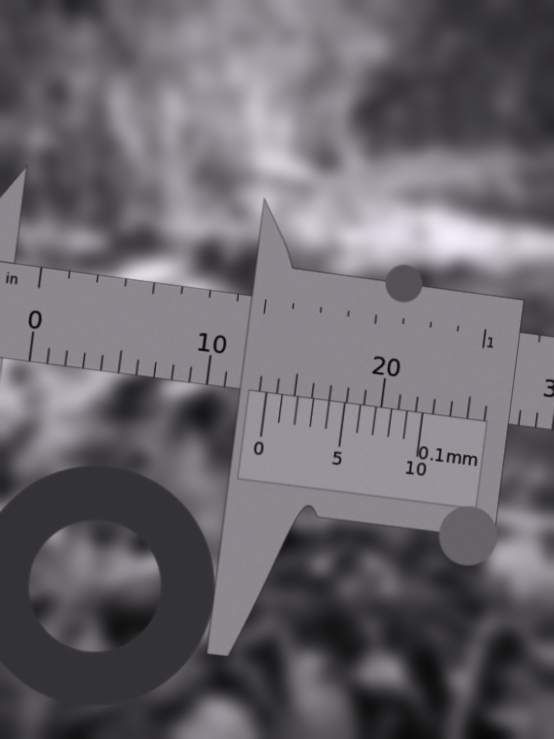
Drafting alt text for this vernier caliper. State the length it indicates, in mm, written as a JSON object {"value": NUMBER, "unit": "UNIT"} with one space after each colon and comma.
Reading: {"value": 13.4, "unit": "mm"}
